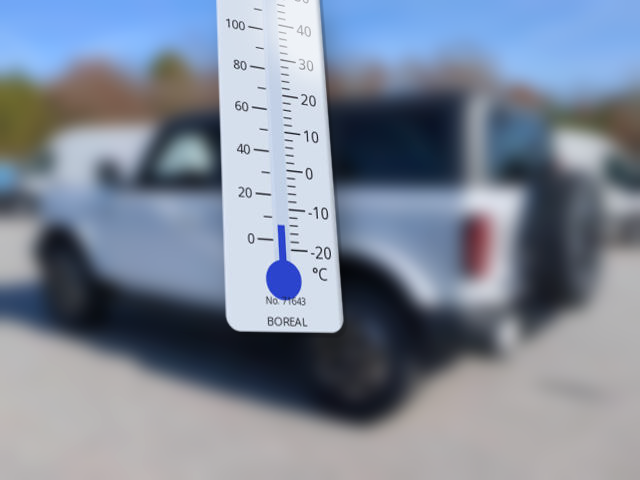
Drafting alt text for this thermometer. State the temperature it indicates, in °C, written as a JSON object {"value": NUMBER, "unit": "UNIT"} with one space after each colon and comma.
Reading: {"value": -14, "unit": "°C"}
